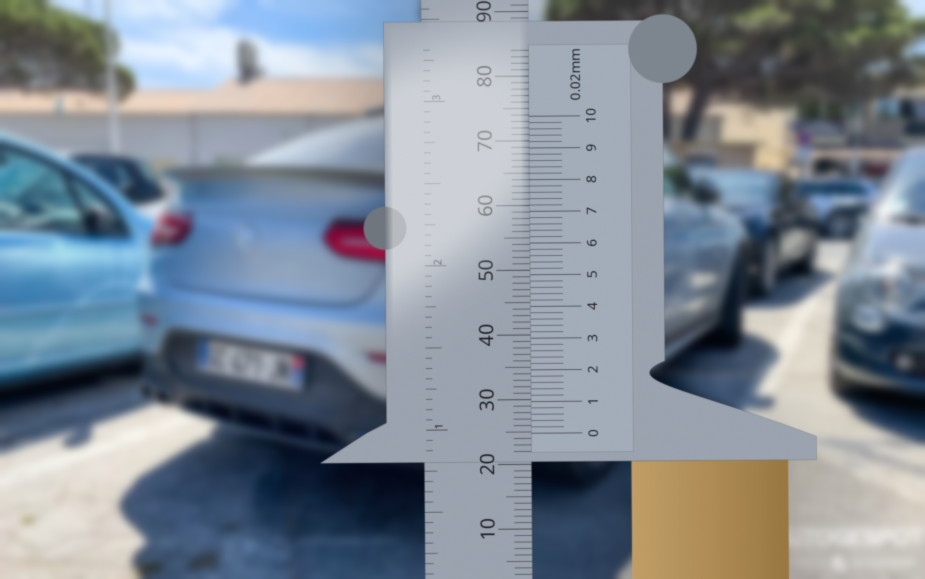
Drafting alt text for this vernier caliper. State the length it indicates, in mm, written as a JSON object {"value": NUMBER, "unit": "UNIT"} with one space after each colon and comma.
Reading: {"value": 24.8, "unit": "mm"}
